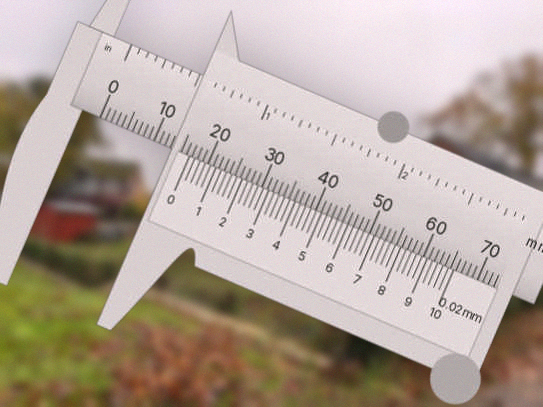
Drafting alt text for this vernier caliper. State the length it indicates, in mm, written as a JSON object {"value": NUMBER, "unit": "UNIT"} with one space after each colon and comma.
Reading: {"value": 16.6, "unit": "mm"}
